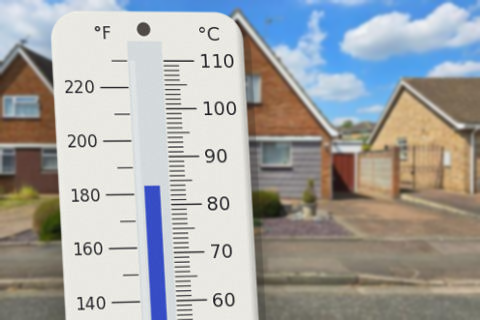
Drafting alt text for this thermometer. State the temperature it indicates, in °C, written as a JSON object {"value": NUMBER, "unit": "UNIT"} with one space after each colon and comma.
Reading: {"value": 84, "unit": "°C"}
